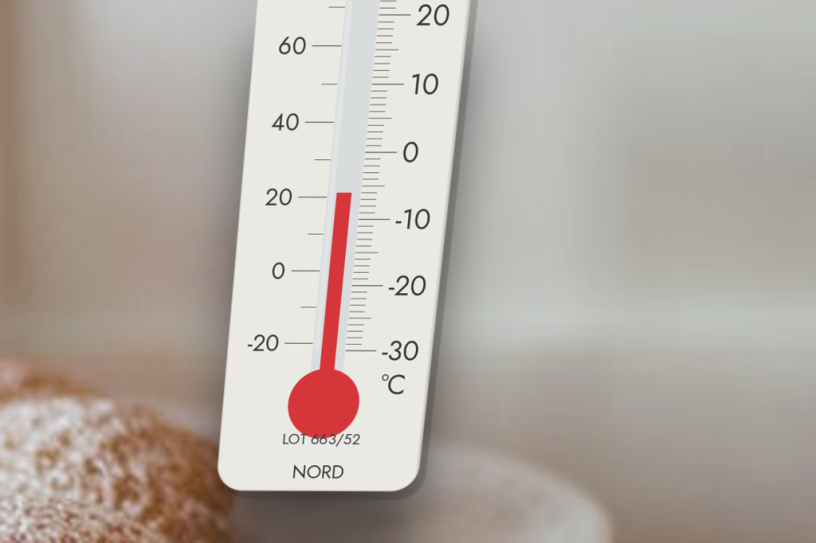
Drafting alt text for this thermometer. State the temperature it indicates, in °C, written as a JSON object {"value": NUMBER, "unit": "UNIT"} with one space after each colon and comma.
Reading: {"value": -6, "unit": "°C"}
